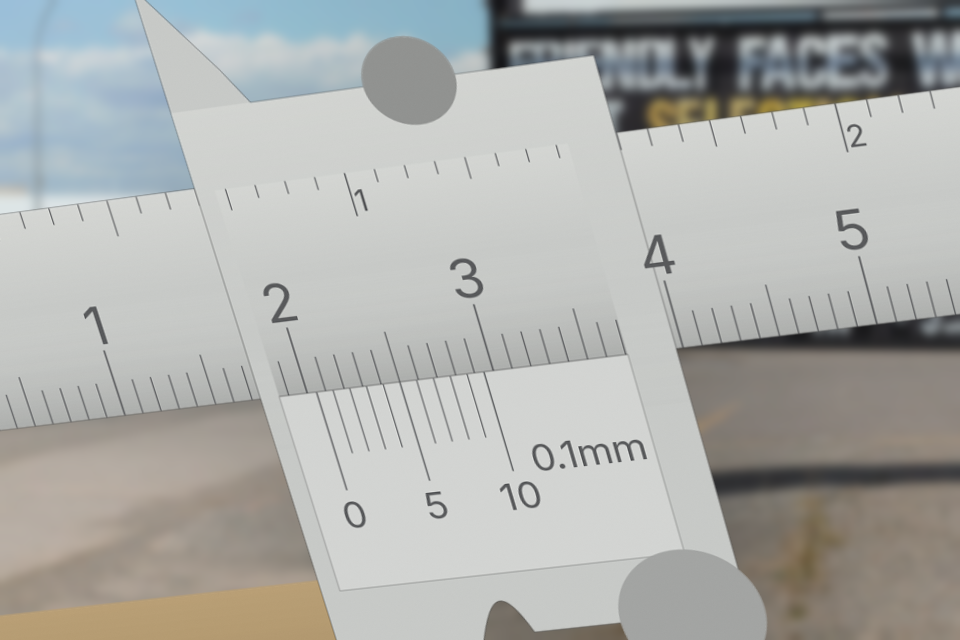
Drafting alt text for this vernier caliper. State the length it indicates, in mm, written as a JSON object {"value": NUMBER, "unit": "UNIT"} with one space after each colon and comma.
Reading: {"value": 20.5, "unit": "mm"}
